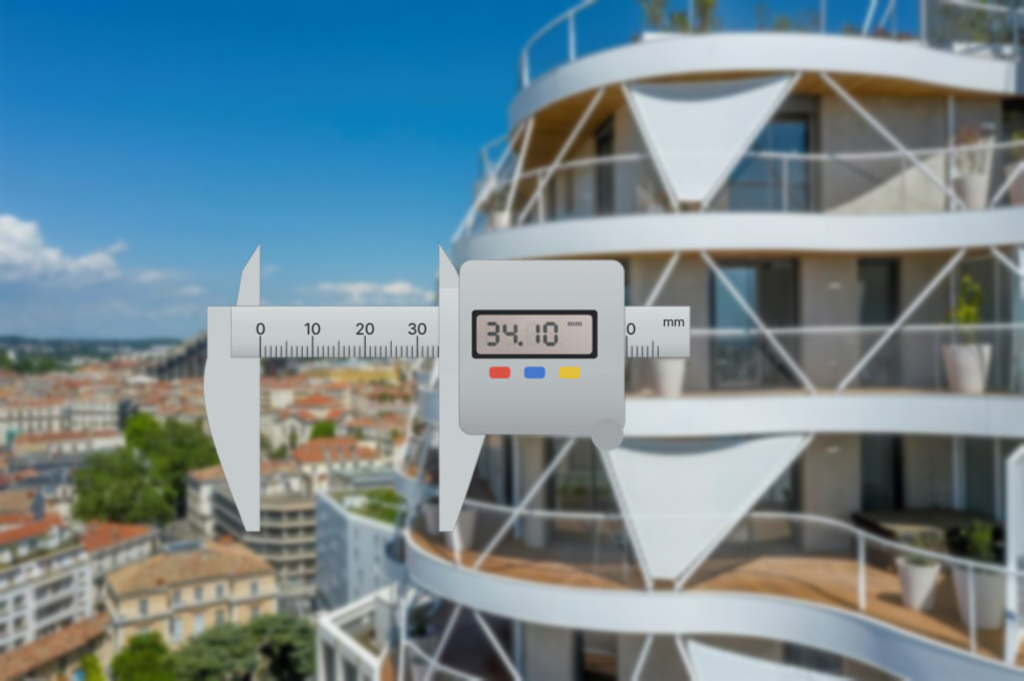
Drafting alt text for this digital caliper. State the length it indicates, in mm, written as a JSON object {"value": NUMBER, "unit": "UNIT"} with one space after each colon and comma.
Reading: {"value": 34.10, "unit": "mm"}
